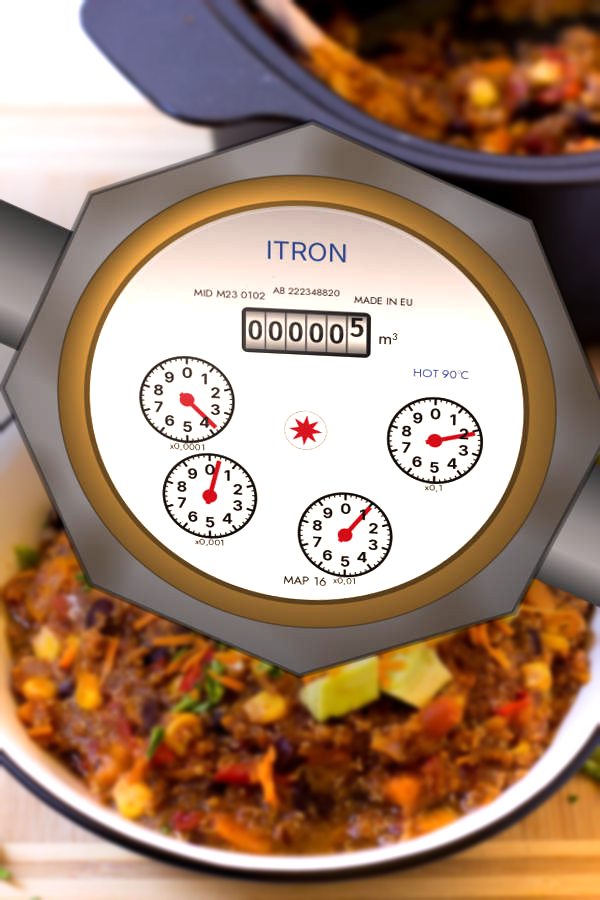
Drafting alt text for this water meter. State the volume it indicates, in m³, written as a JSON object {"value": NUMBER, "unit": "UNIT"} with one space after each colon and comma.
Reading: {"value": 5.2103, "unit": "m³"}
